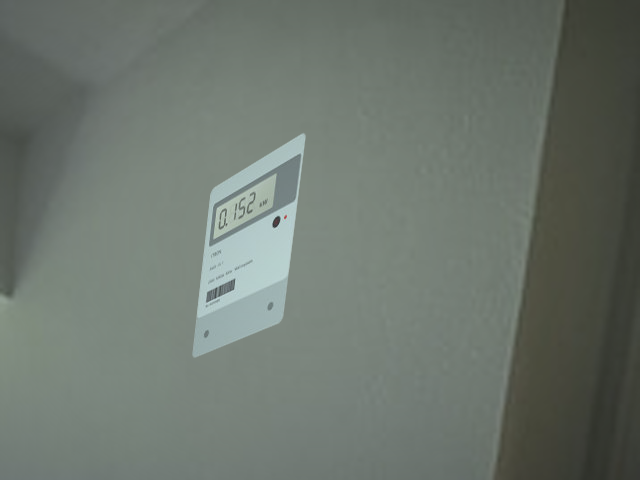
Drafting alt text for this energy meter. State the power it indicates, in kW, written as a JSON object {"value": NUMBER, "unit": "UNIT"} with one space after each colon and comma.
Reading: {"value": 0.152, "unit": "kW"}
